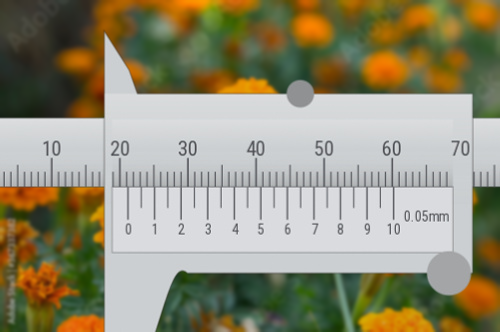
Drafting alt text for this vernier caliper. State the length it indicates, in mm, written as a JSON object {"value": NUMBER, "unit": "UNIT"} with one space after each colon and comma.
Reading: {"value": 21.2, "unit": "mm"}
